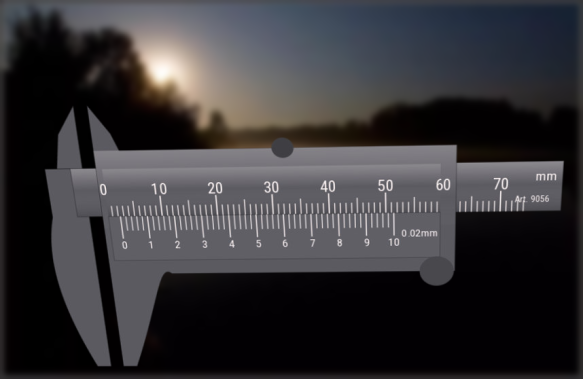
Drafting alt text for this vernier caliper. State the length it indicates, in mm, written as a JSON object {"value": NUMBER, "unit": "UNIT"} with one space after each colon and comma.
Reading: {"value": 2.4, "unit": "mm"}
